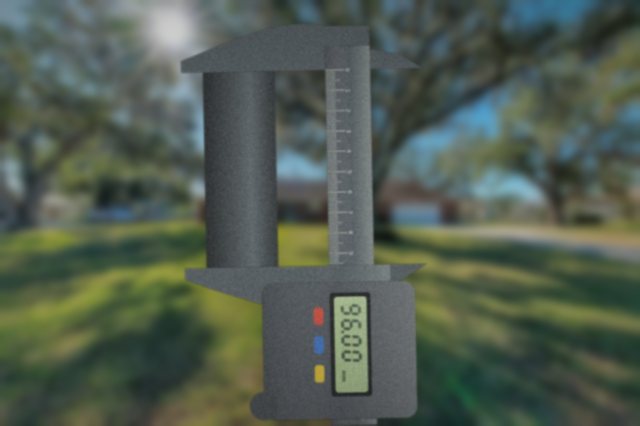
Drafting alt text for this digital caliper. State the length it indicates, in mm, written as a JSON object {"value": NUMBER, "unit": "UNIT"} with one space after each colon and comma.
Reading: {"value": 96.00, "unit": "mm"}
